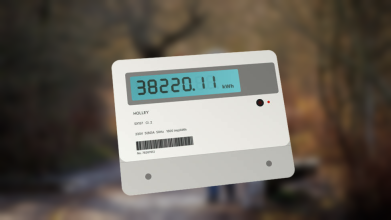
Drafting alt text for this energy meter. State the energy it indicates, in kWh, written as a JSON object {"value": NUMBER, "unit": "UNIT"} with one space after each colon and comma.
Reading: {"value": 38220.11, "unit": "kWh"}
